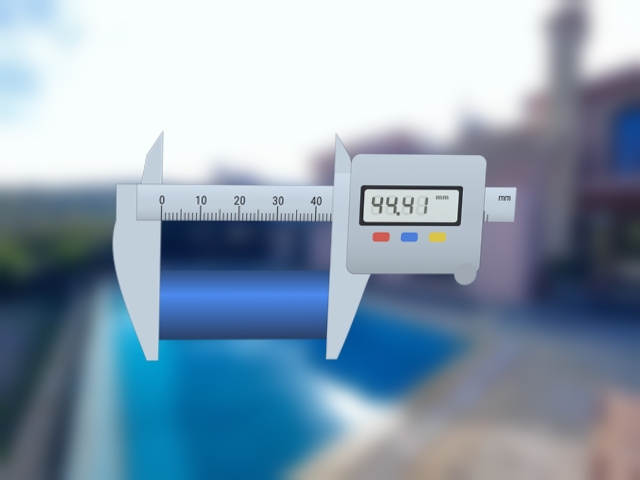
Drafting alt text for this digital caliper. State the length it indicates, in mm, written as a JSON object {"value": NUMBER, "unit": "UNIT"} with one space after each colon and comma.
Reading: {"value": 44.41, "unit": "mm"}
